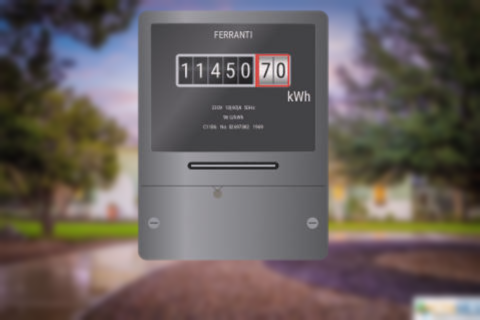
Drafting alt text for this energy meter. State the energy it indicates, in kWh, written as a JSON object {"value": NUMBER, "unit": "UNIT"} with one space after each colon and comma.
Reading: {"value": 11450.70, "unit": "kWh"}
